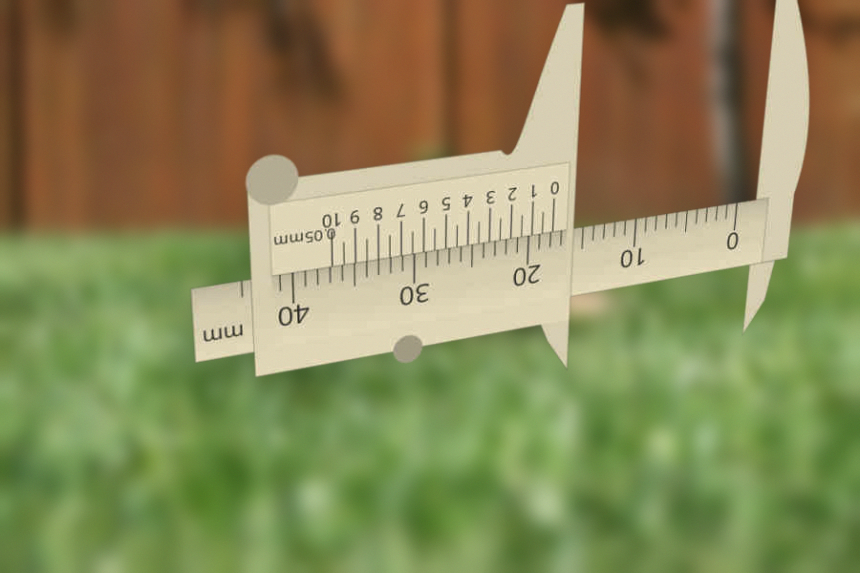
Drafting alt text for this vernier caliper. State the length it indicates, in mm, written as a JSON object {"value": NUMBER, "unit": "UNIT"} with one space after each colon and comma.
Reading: {"value": 17.8, "unit": "mm"}
